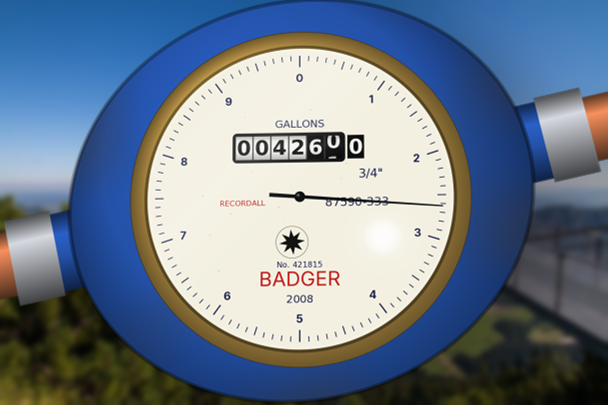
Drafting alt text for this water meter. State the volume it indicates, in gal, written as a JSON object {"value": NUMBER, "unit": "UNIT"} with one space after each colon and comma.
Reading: {"value": 42602.6, "unit": "gal"}
